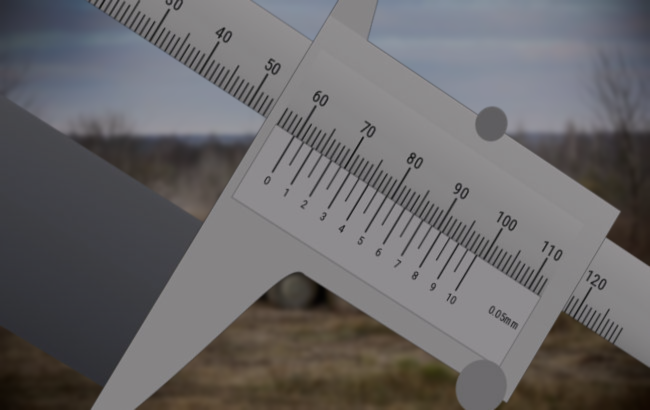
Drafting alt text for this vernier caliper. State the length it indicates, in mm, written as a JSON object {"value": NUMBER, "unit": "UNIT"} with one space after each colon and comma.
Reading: {"value": 59.5, "unit": "mm"}
